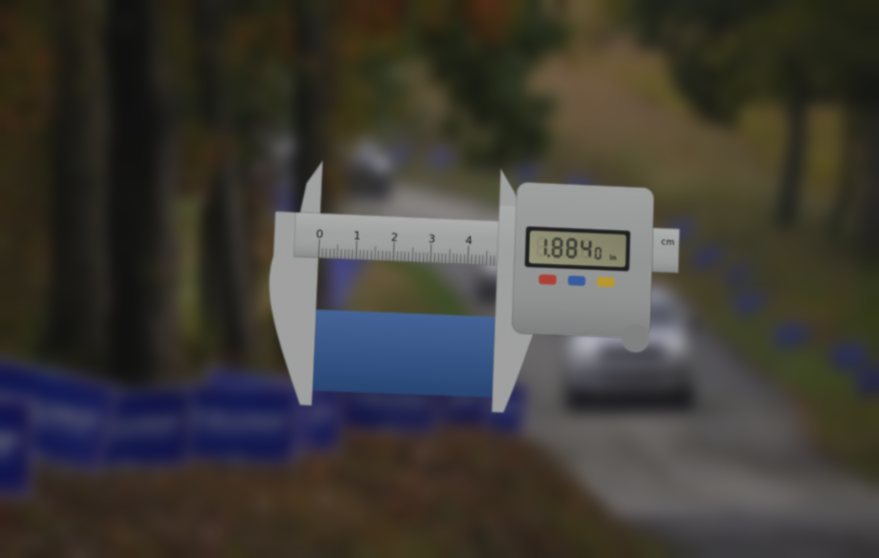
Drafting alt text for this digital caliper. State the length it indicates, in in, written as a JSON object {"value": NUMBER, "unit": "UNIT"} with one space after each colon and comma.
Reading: {"value": 1.8840, "unit": "in"}
